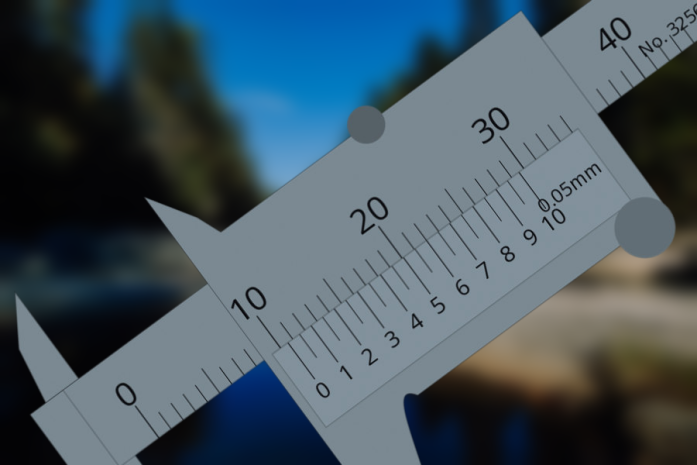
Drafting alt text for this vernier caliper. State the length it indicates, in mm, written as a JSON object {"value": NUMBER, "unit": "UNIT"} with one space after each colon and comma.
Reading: {"value": 10.6, "unit": "mm"}
